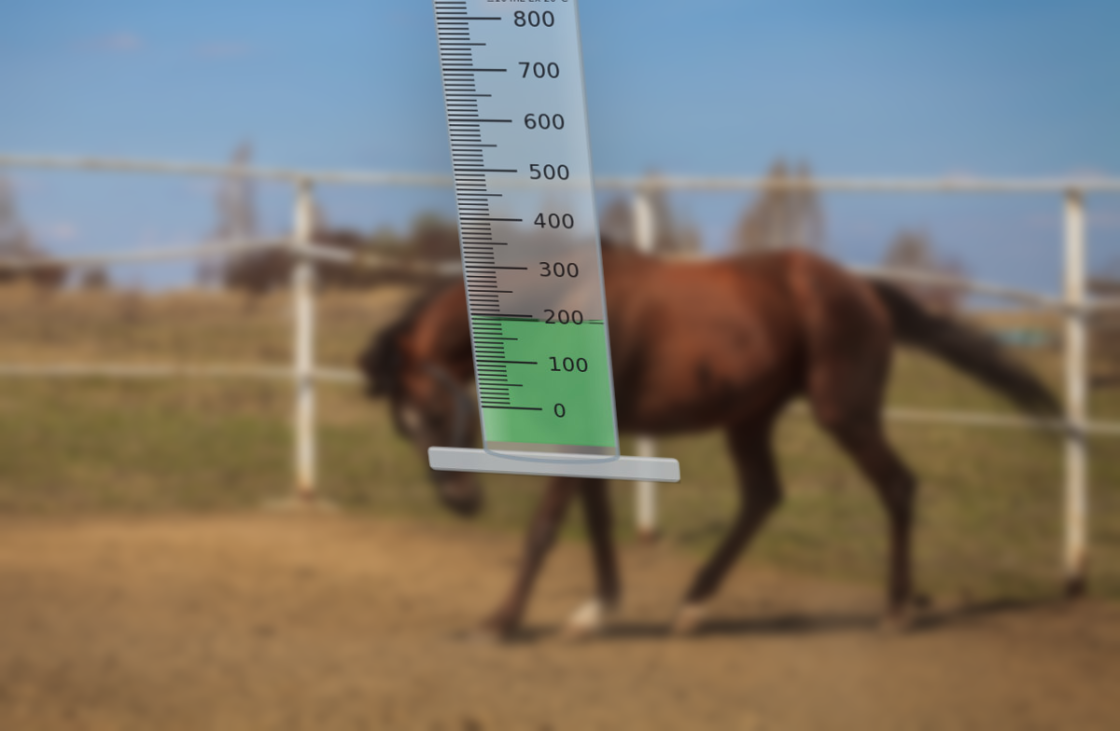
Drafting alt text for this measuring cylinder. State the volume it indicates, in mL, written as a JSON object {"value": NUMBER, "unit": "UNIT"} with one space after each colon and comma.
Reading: {"value": 190, "unit": "mL"}
